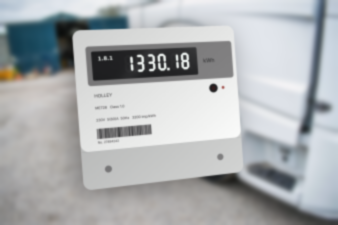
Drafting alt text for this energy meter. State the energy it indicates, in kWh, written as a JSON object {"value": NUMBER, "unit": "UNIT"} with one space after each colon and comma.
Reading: {"value": 1330.18, "unit": "kWh"}
